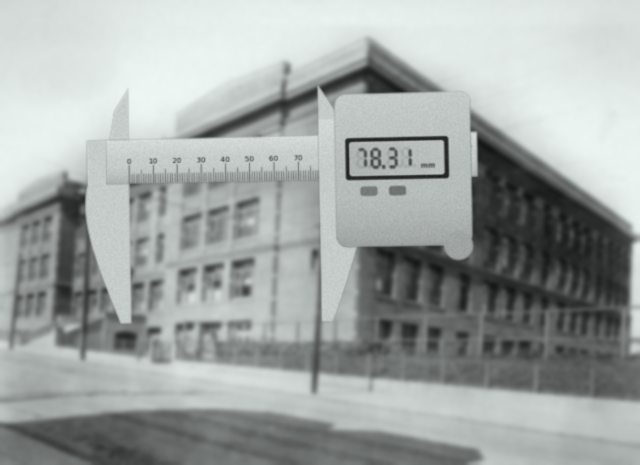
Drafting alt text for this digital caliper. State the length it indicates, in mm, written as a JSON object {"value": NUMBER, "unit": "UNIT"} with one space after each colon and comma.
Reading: {"value": 78.31, "unit": "mm"}
